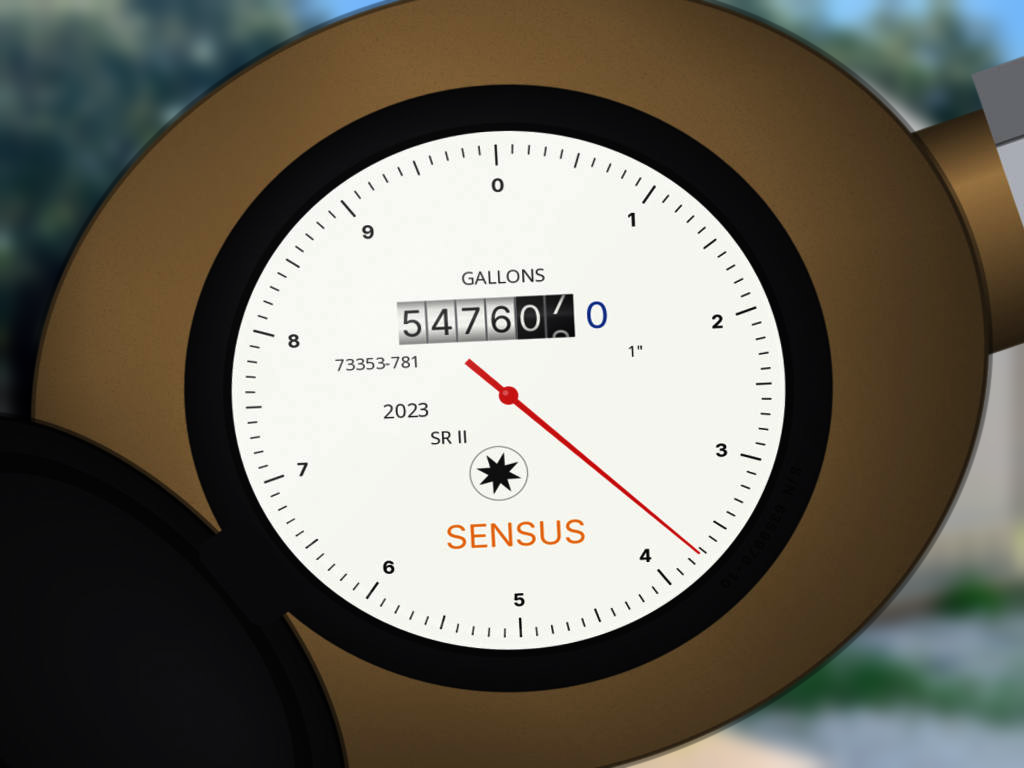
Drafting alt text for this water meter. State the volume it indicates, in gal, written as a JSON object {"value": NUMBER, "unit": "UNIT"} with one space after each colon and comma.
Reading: {"value": 5476073.7, "unit": "gal"}
